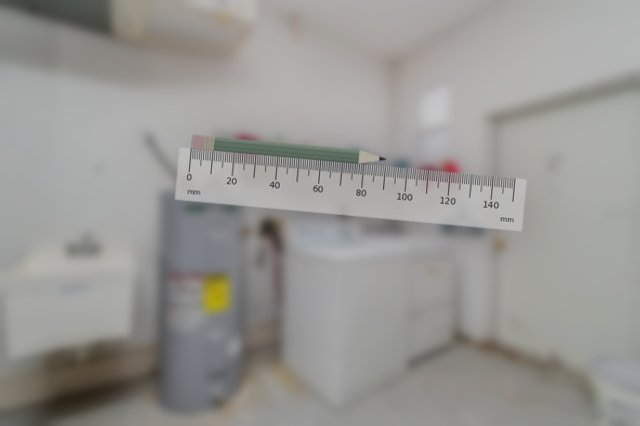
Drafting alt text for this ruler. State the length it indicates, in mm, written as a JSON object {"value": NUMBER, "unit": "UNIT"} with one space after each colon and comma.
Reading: {"value": 90, "unit": "mm"}
